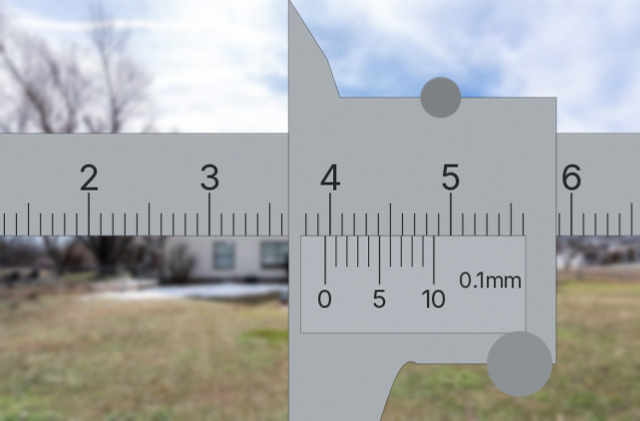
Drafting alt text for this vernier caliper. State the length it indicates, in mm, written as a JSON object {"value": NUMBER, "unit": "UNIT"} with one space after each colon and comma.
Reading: {"value": 39.6, "unit": "mm"}
